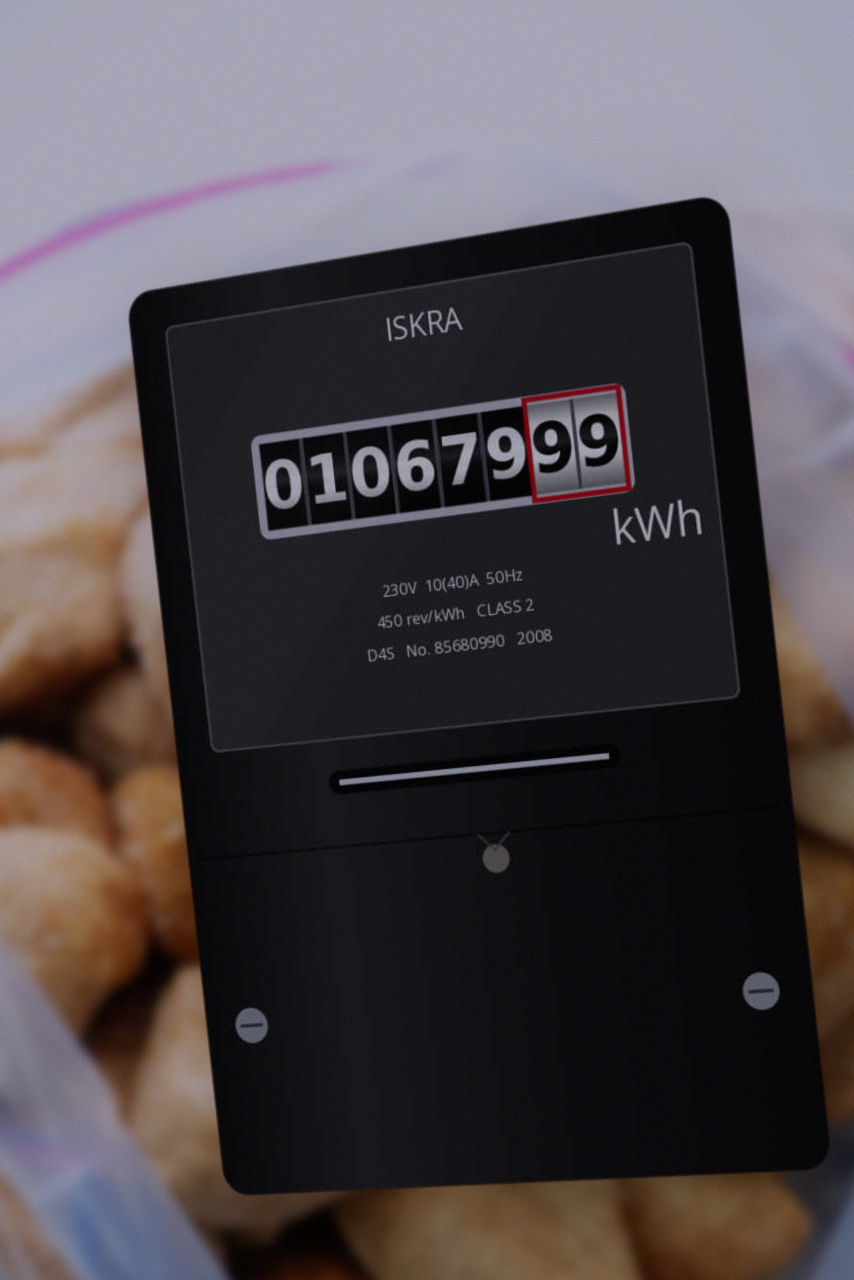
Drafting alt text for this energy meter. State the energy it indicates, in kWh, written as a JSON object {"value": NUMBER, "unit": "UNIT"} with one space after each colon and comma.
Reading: {"value": 10679.99, "unit": "kWh"}
